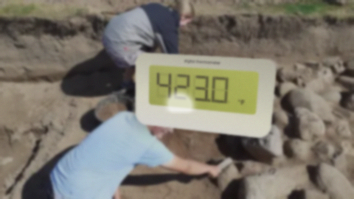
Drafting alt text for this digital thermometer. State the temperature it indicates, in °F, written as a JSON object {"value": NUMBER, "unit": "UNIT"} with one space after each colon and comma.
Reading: {"value": 423.0, "unit": "°F"}
